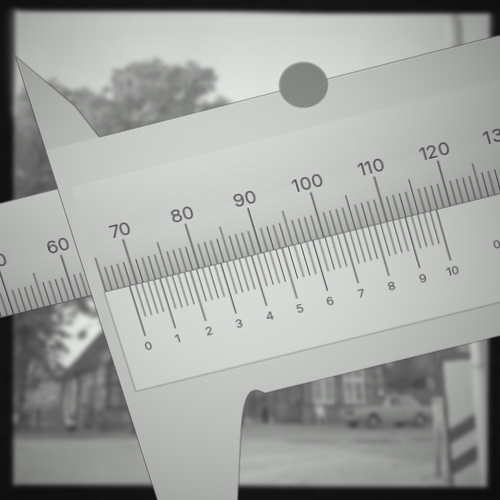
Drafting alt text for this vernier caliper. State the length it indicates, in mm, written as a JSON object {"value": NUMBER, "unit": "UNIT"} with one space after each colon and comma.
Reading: {"value": 68.8, "unit": "mm"}
